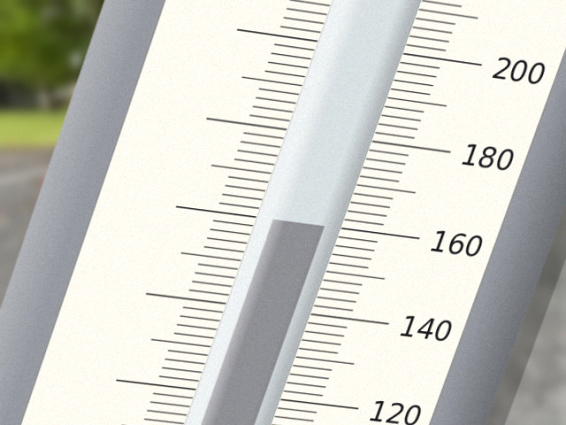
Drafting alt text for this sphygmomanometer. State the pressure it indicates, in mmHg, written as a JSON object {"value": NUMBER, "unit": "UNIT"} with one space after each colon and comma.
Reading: {"value": 160, "unit": "mmHg"}
